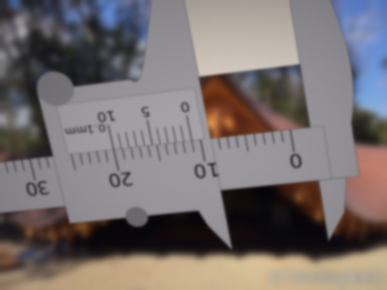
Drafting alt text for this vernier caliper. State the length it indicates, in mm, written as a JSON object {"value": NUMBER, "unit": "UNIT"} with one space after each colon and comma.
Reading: {"value": 11.0, "unit": "mm"}
